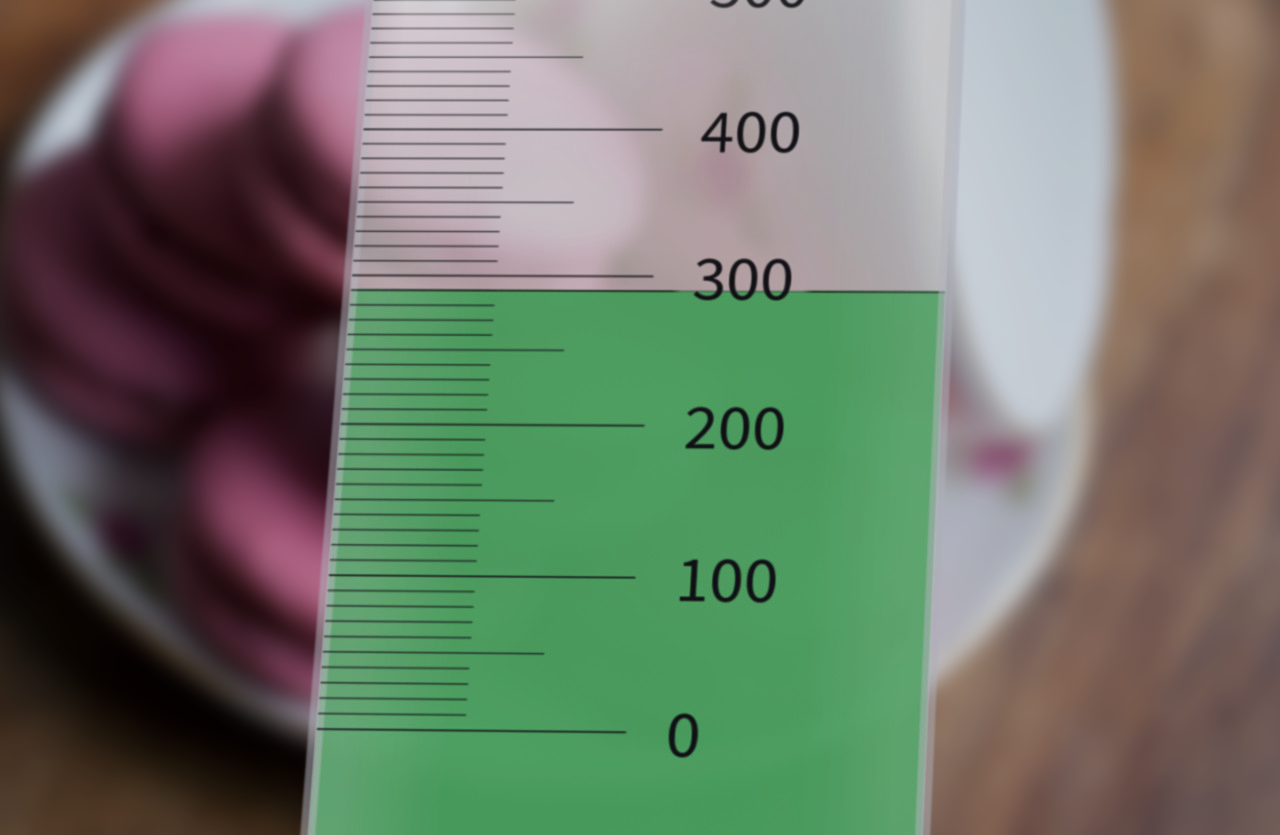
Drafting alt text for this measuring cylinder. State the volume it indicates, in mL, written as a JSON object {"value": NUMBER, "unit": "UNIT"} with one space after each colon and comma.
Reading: {"value": 290, "unit": "mL"}
